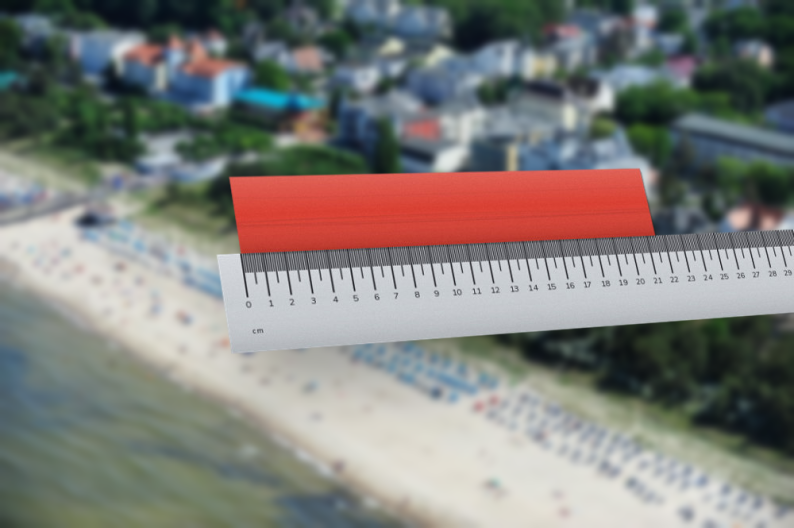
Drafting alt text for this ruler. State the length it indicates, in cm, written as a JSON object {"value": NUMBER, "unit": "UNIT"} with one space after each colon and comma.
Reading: {"value": 21.5, "unit": "cm"}
